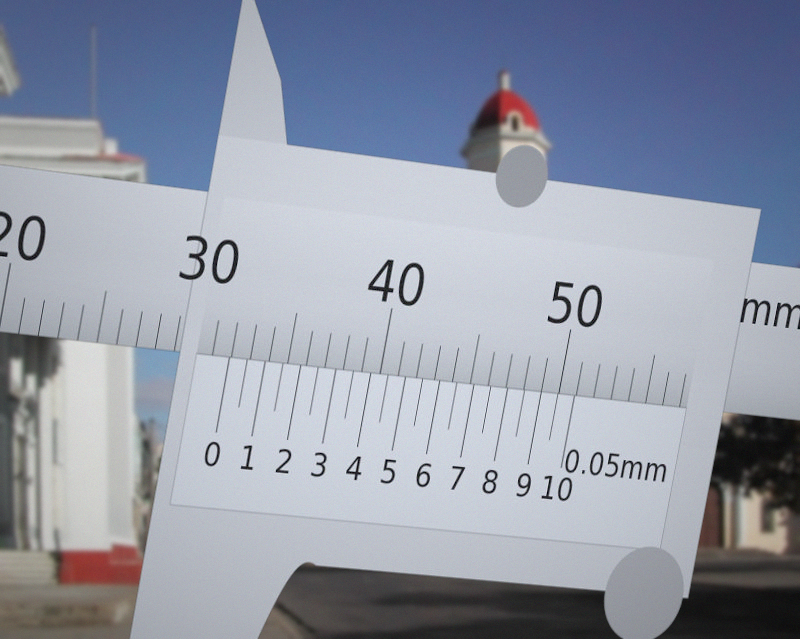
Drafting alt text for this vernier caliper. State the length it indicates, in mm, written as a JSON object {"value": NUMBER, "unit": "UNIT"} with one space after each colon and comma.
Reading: {"value": 31.9, "unit": "mm"}
